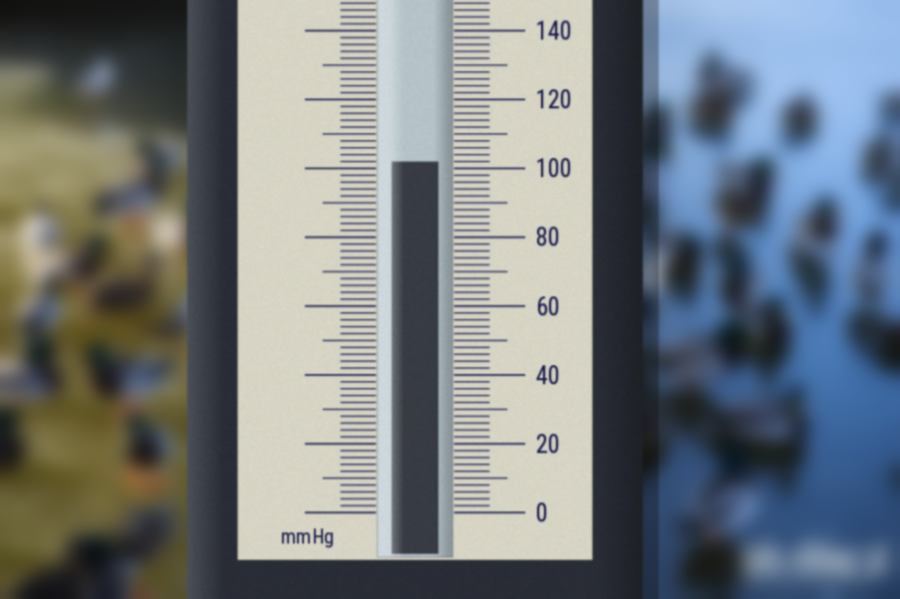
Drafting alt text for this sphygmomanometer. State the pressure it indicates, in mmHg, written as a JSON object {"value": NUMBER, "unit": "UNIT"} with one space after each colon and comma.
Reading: {"value": 102, "unit": "mmHg"}
